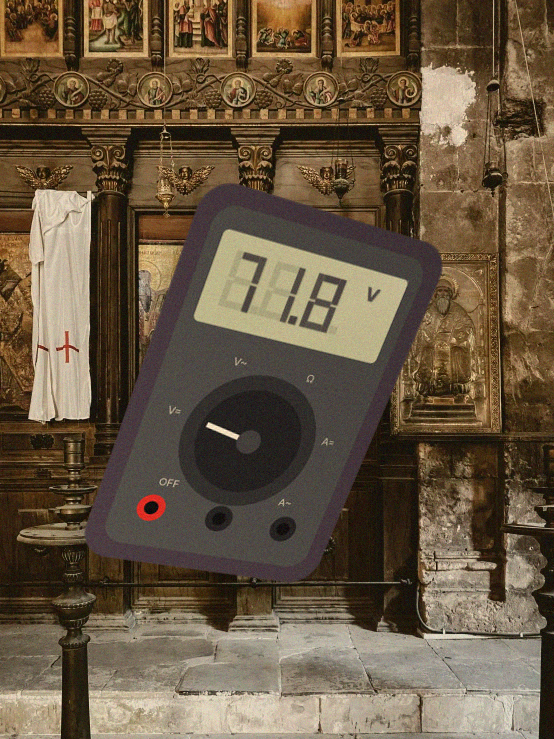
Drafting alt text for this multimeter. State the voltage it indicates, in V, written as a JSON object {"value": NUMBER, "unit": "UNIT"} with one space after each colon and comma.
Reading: {"value": 71.8, "unit": "V"}
